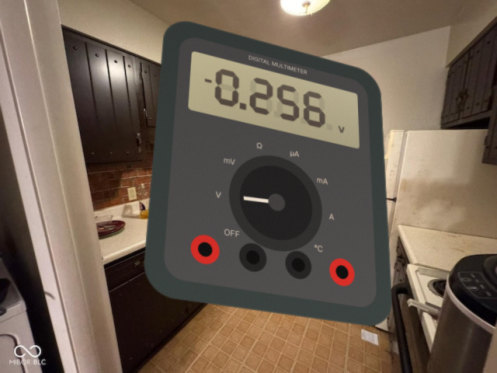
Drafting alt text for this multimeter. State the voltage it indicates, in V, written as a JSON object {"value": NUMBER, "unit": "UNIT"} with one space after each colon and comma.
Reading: {"value": -0.256, "unit": "V"}
